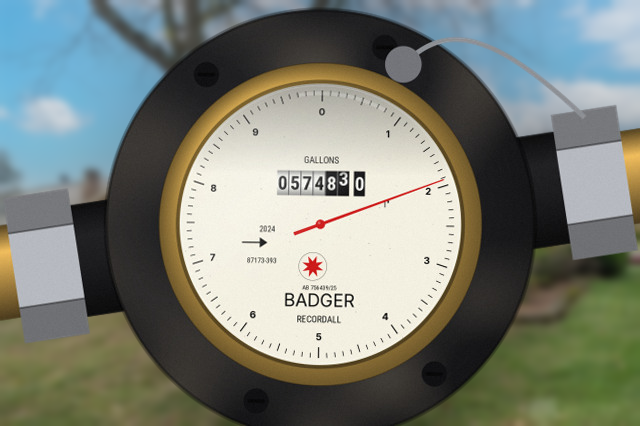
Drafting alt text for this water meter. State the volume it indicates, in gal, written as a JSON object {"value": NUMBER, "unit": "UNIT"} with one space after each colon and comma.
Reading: {"value": 574831.9, "unit": "gal"}
